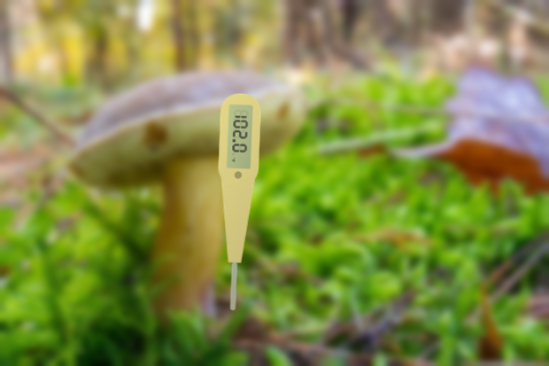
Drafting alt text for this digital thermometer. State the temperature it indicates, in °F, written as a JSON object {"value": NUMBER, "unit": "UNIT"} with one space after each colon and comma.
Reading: {"value": 102.0, "unit": "°F"}
